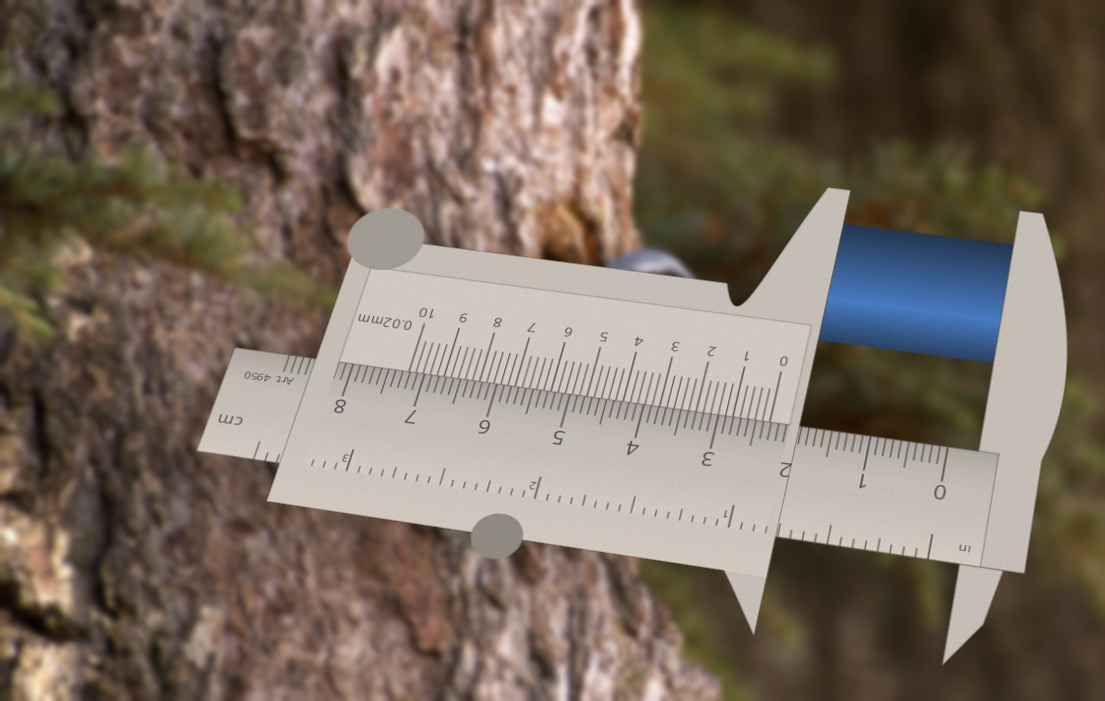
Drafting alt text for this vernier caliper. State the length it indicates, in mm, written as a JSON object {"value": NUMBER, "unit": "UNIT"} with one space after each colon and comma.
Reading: {"value": 23.2, "unit": "mm"}
